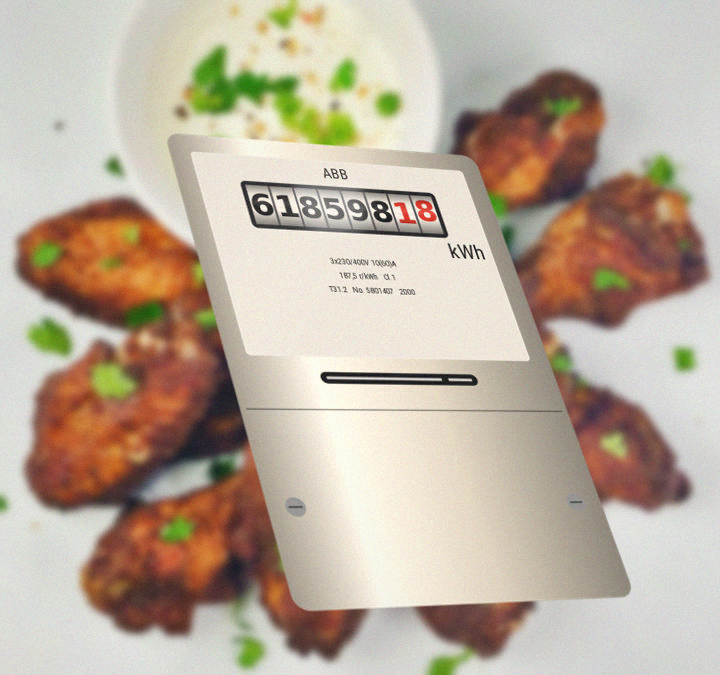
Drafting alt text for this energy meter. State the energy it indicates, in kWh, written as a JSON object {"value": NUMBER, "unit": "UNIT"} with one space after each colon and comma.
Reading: {"value": 618598.18, "unit": "kWh"}
